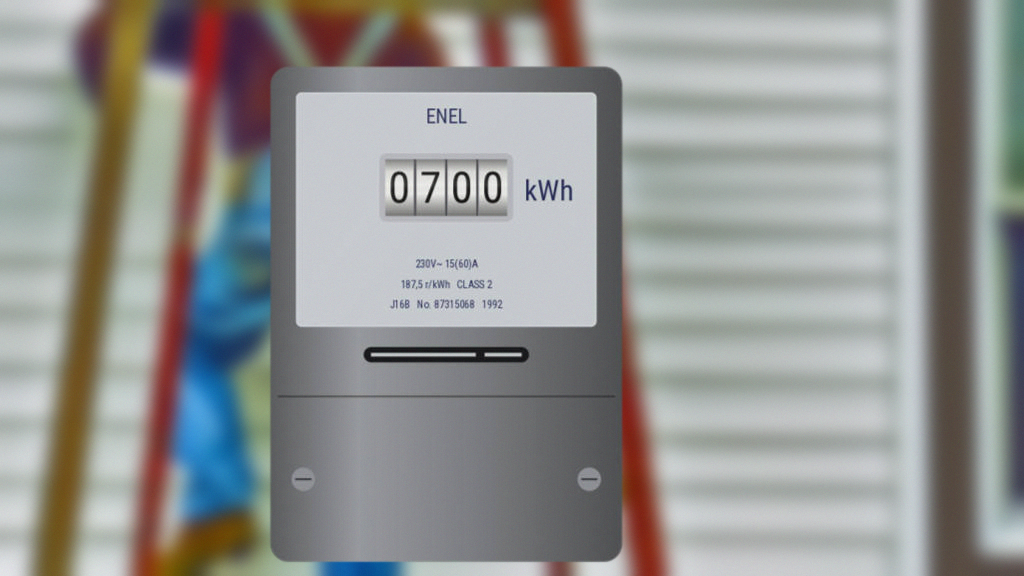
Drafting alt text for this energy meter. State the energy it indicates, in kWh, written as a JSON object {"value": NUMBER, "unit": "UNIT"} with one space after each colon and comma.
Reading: {"value": 700, "unit": "kWh"}
